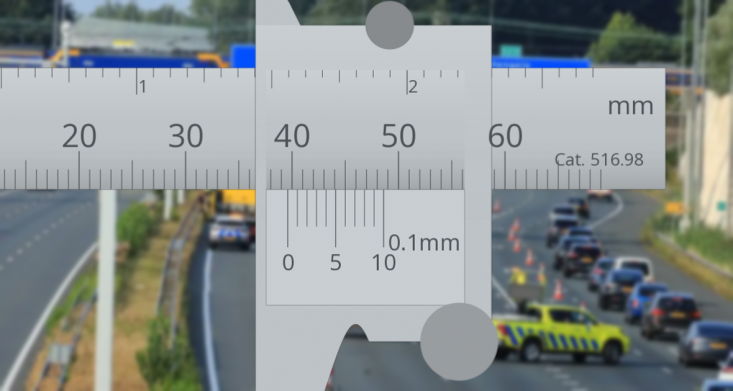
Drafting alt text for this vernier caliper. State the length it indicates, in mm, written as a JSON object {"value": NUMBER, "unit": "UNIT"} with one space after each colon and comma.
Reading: {"value": 39.6, "unit": "mm"}
